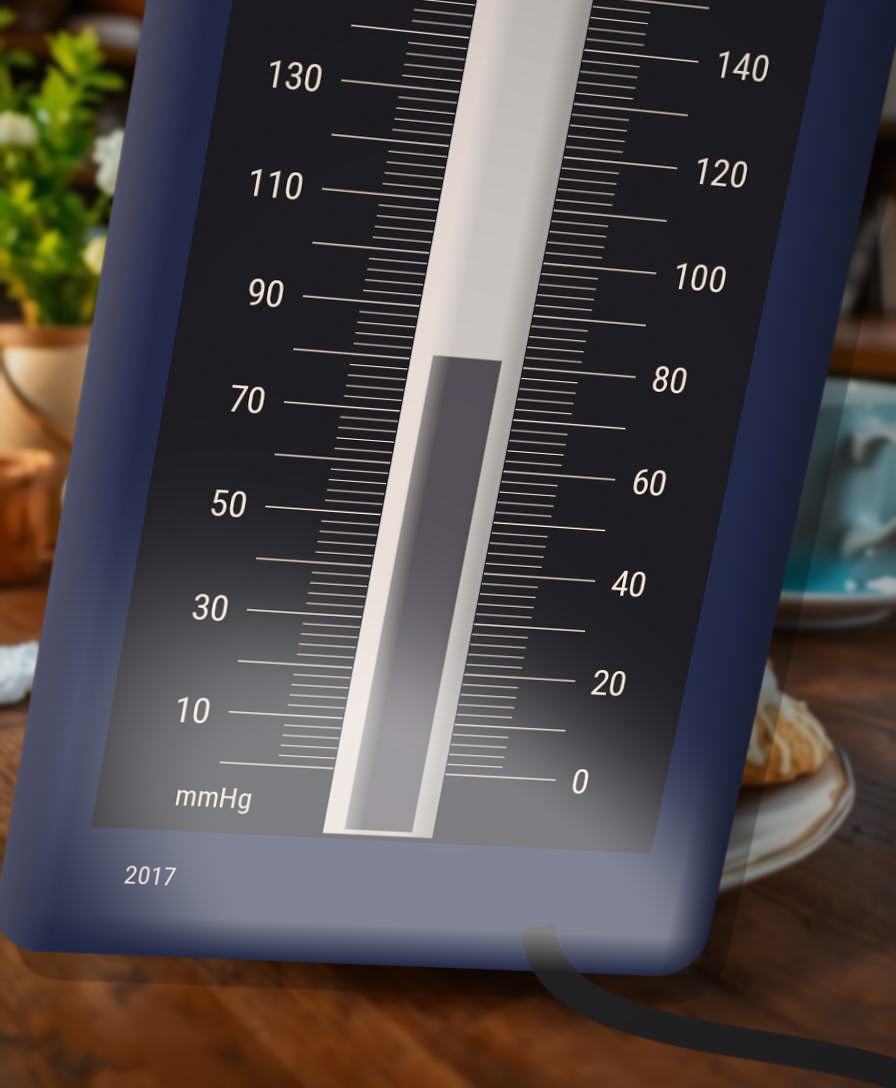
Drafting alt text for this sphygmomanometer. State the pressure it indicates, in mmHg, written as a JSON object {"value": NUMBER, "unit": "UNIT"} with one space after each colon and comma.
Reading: {"value": 81, "unit": "mmHg"}
